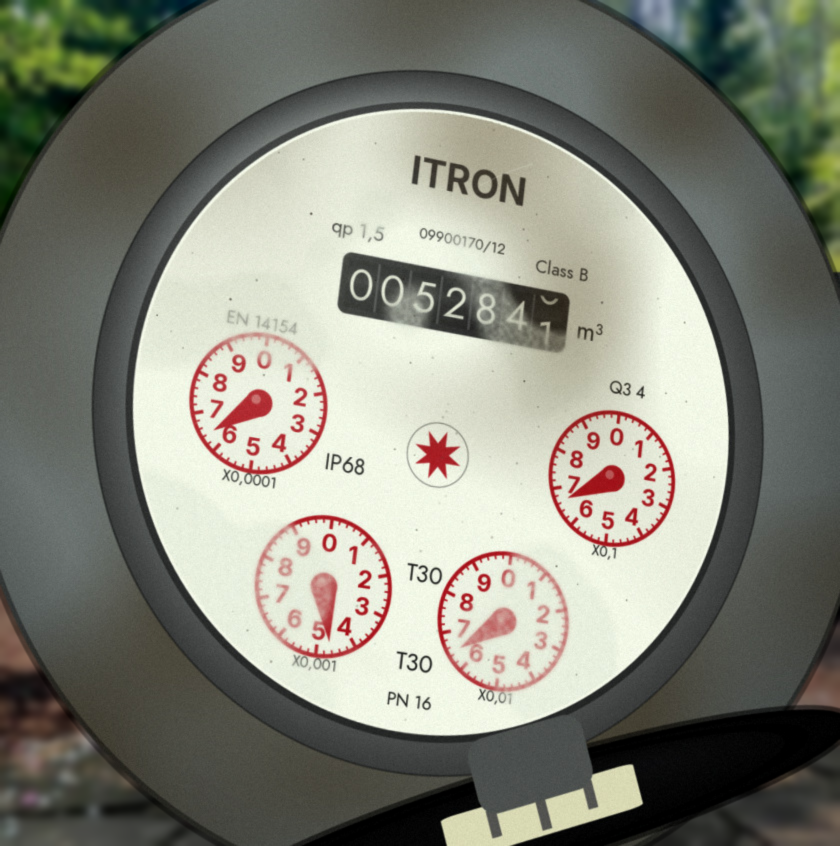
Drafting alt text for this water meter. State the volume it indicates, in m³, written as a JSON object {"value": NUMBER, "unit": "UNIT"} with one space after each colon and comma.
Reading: {"value": 52840.6646, "unit": "m³"}
